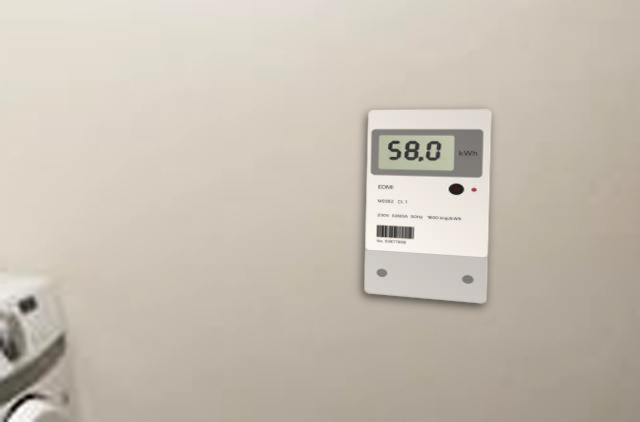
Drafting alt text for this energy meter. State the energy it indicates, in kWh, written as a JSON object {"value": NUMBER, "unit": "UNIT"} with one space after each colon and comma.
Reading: {"value": 58.0, "unit": "kWh"}
